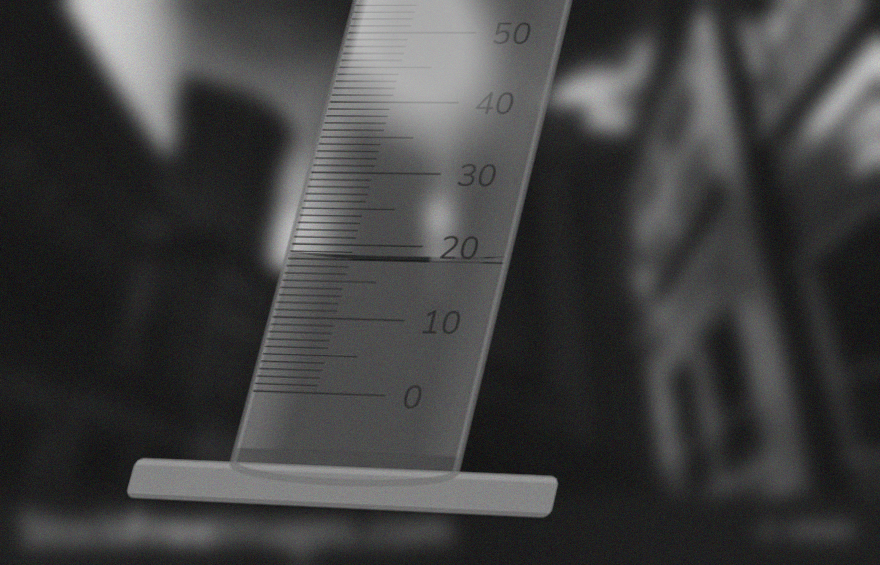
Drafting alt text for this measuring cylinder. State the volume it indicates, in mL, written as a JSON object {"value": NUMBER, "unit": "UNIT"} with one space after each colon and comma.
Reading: {"value": 18, "unit": "mL"}
